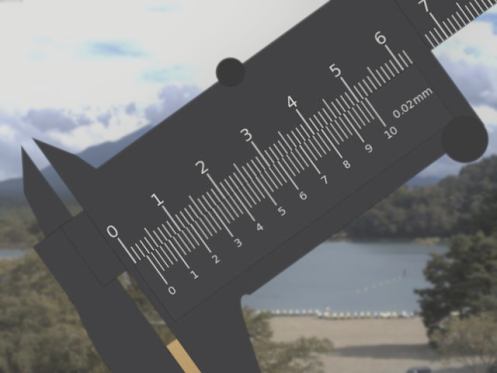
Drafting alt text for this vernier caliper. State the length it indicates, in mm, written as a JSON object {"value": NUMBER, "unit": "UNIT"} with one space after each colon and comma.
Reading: {"value": 2.4, "unit": "mm"}
